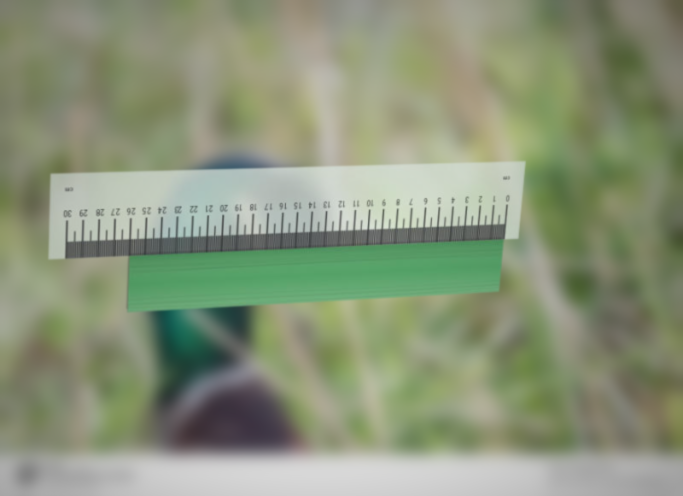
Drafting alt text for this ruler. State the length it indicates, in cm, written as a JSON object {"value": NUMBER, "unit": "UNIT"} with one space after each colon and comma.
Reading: {"value": 26, "unit": "cm"}
